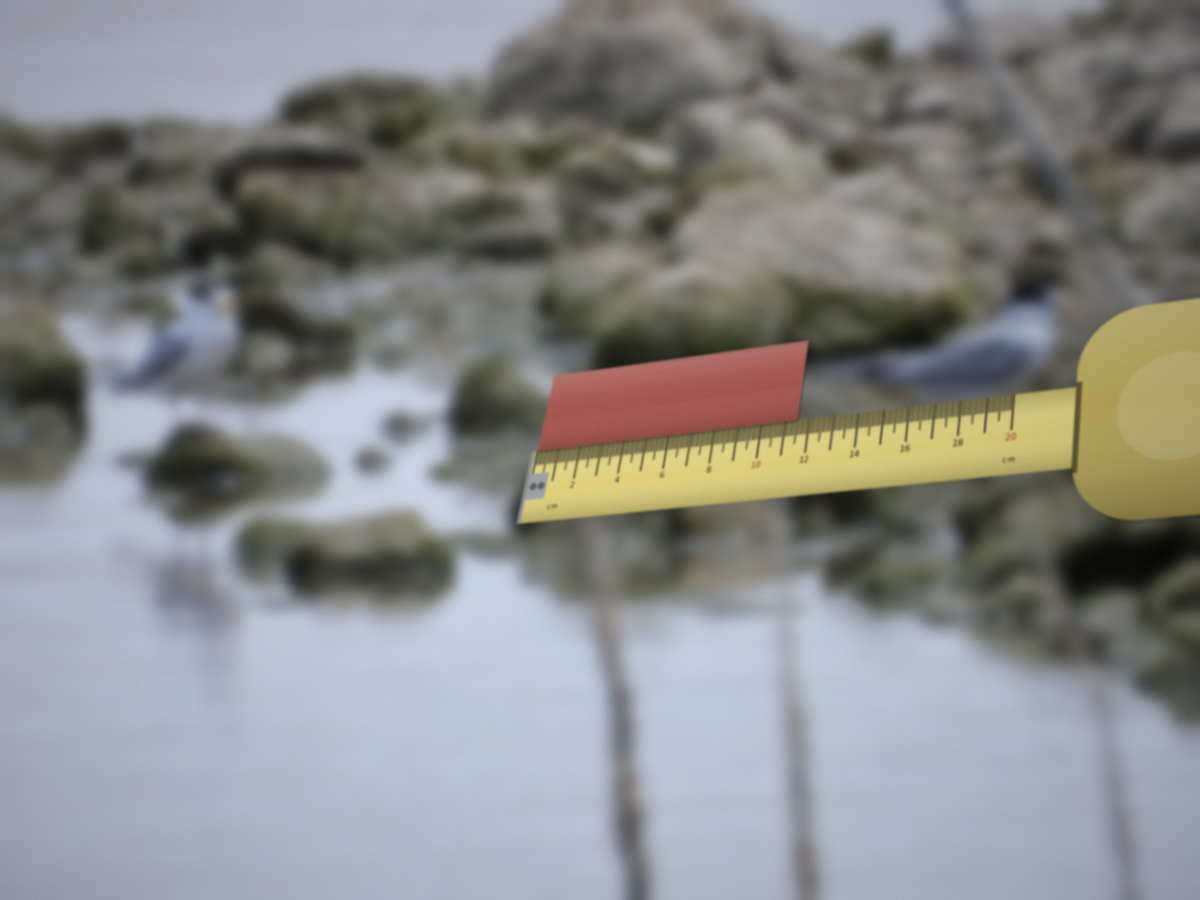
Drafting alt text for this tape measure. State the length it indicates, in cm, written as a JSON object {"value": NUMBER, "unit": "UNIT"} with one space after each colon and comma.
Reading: {"value": 11.5, "unit": "cm"}
